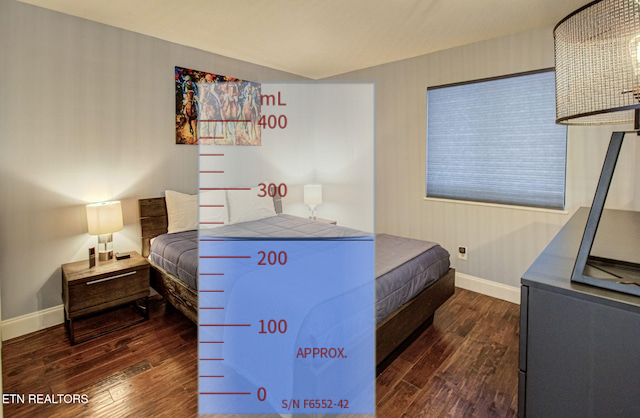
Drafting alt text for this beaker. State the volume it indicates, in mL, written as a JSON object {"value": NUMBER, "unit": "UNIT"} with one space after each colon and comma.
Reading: {"value": 225, "unit": "mL"}
